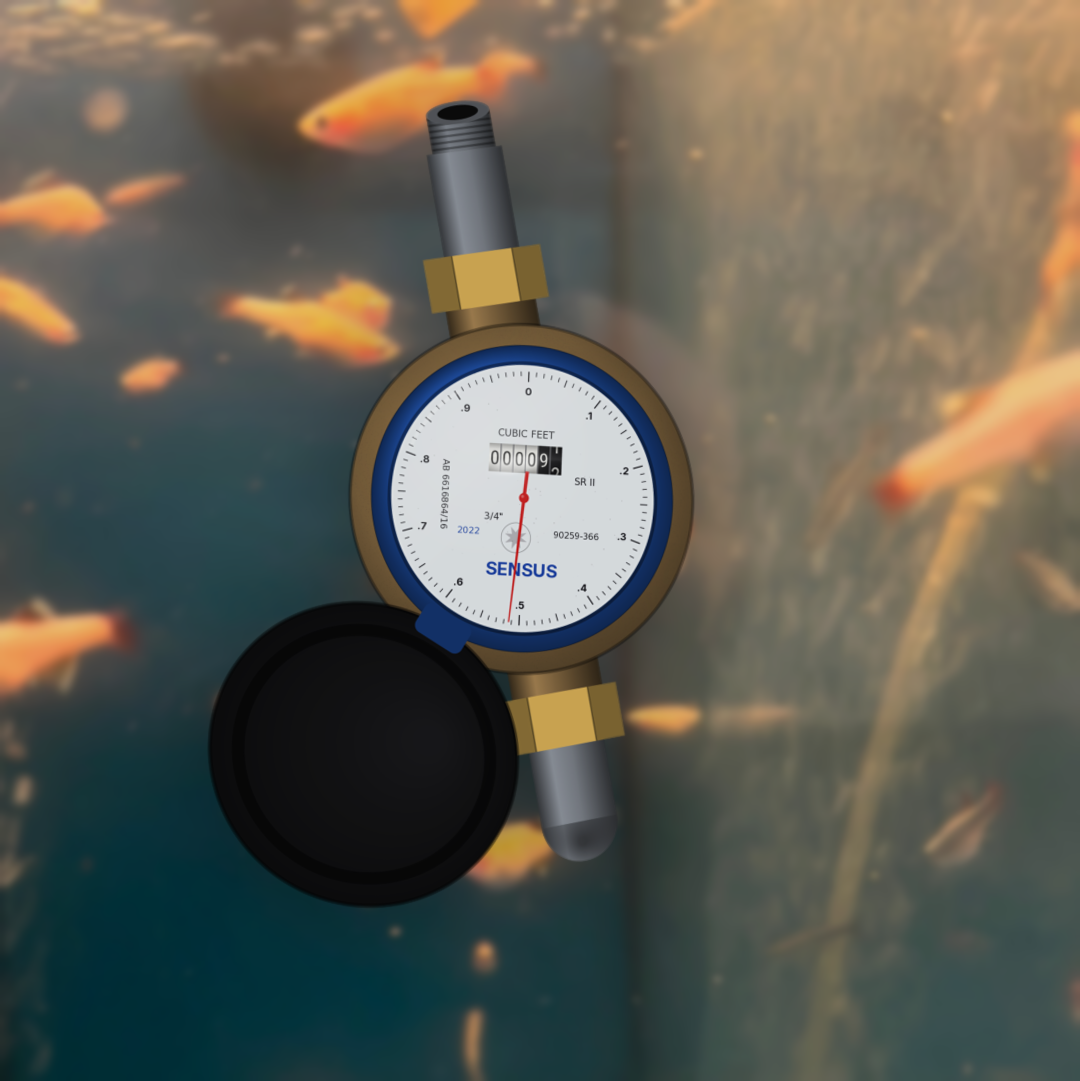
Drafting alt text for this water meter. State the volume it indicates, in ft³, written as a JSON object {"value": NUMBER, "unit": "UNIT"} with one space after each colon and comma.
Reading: {"value": 91.51, "unit": "ft³"}
